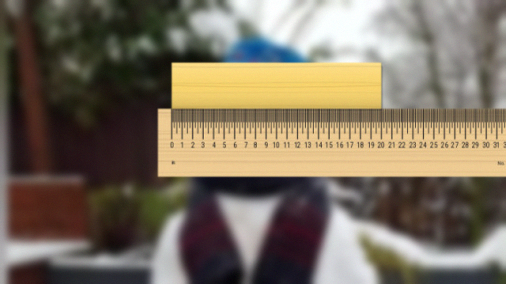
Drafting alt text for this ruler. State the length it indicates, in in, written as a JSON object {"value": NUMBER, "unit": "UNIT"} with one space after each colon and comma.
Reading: {"value": 20, "unit": "in"}
